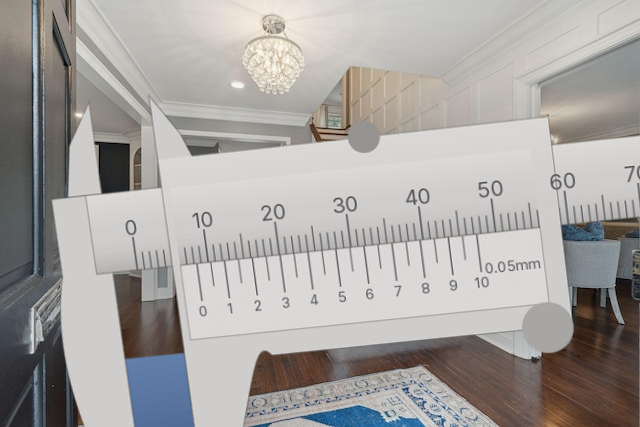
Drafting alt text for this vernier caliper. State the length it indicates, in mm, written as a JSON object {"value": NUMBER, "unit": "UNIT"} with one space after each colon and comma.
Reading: {"value": 8.4, "unit": "mm"}
